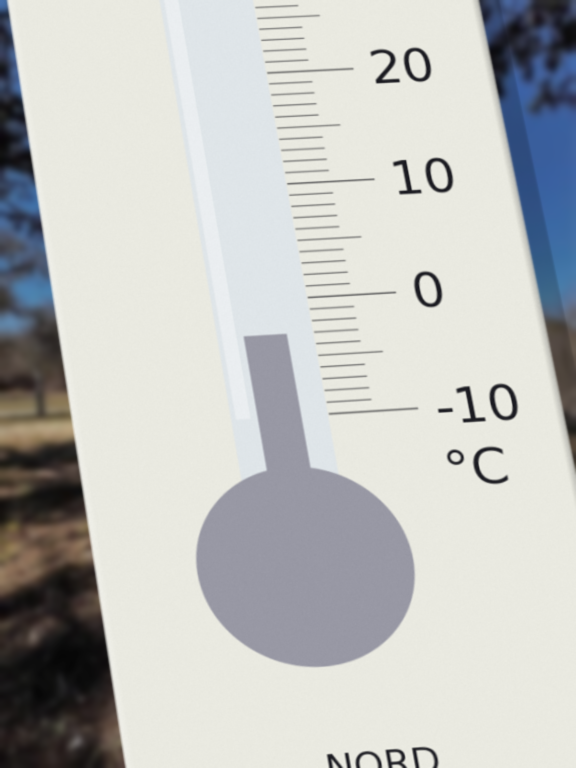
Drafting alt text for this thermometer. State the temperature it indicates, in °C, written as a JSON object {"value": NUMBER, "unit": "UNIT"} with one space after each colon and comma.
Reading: {"value": -3, "unit": "°C"}
